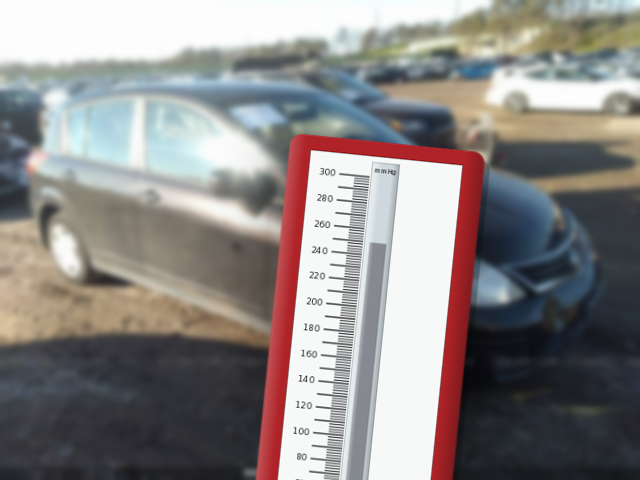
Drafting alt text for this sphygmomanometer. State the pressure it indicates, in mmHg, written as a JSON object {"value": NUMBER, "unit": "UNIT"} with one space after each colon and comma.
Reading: {"value": 250, "unit": "mmHg"}
